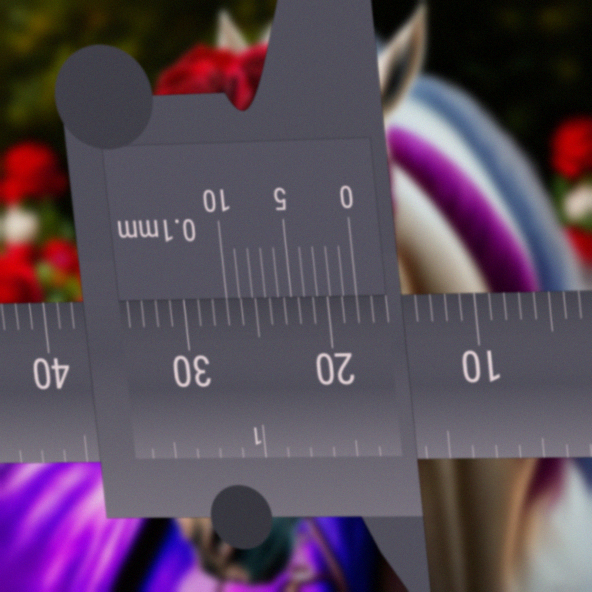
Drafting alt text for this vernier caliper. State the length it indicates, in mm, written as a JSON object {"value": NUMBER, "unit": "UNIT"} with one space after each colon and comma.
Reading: {"value": 18.0, "unit": "mm"}
